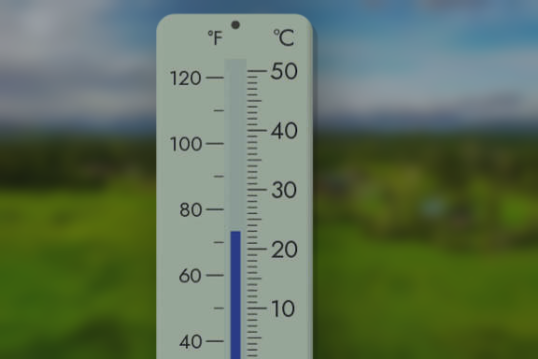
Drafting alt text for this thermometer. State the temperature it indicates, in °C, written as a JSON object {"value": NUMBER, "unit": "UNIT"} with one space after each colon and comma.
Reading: {"value": 23, "unit": "°C"}
